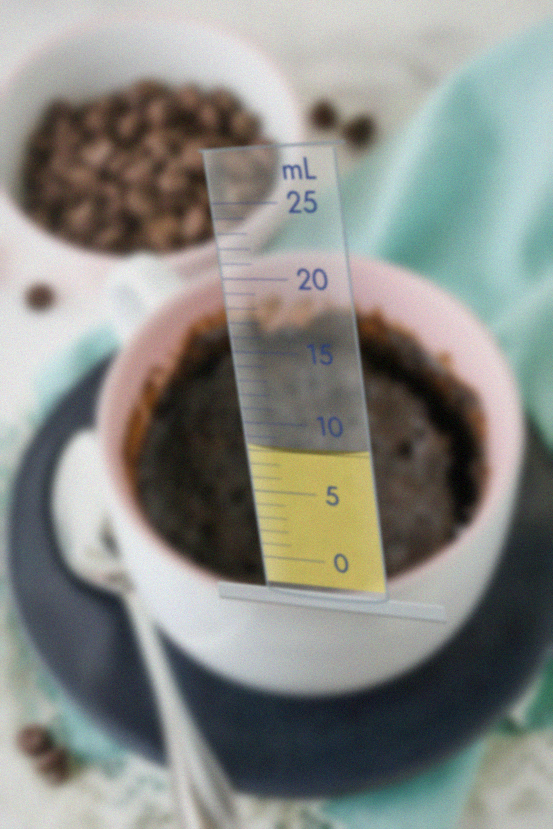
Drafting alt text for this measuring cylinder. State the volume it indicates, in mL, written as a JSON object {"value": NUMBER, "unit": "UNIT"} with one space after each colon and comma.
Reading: {"value": 8, "unit": "mL"}
